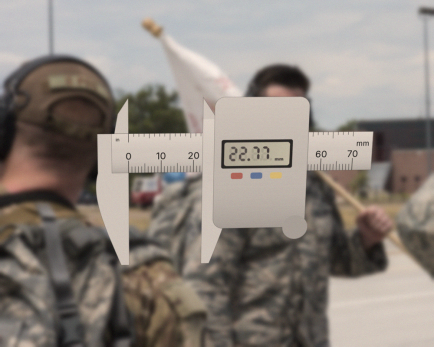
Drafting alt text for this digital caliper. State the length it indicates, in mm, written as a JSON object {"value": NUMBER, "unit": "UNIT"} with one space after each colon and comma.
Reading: {"value": 22.77, "unit": "mm"}
